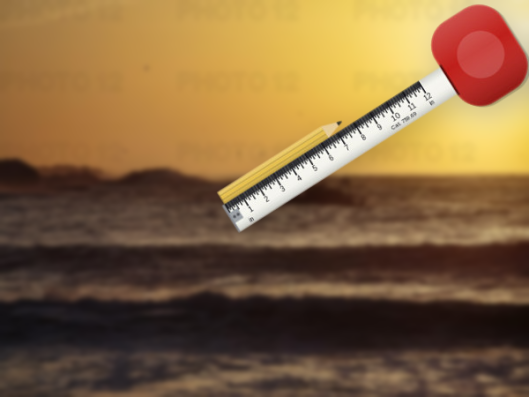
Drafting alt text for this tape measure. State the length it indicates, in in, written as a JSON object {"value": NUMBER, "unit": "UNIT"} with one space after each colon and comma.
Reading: {"value": 7.5, "unit": "in"}
